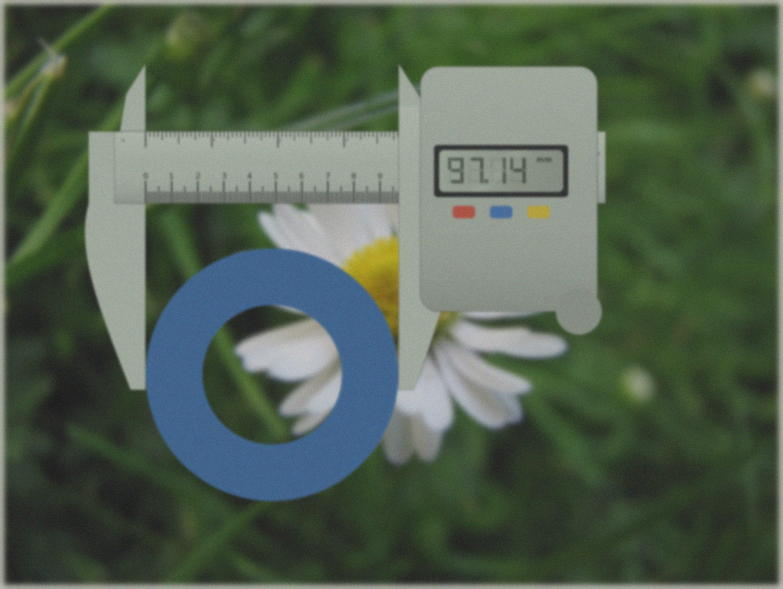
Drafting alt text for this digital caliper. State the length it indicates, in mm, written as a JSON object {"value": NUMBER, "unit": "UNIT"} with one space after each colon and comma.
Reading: {"value": 97.14, "unit": "mm"}
